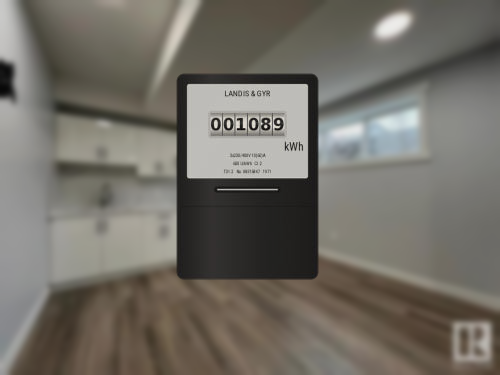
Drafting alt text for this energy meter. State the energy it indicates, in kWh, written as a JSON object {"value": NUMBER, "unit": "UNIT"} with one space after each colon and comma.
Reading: {"value": 1089, "unit": "kWh"}
